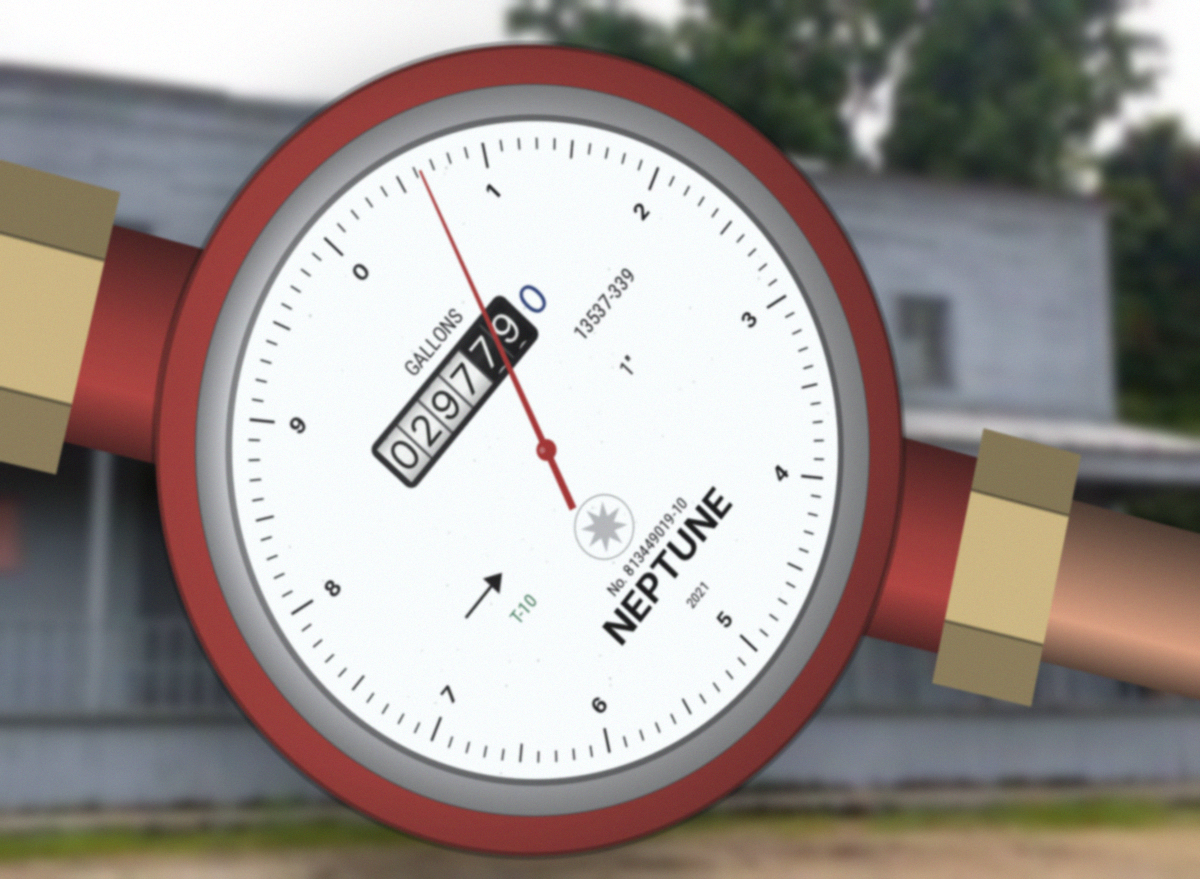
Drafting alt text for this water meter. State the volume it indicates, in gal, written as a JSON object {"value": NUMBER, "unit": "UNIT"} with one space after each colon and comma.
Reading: {"value": 297790.6, "unit": "gal"}
